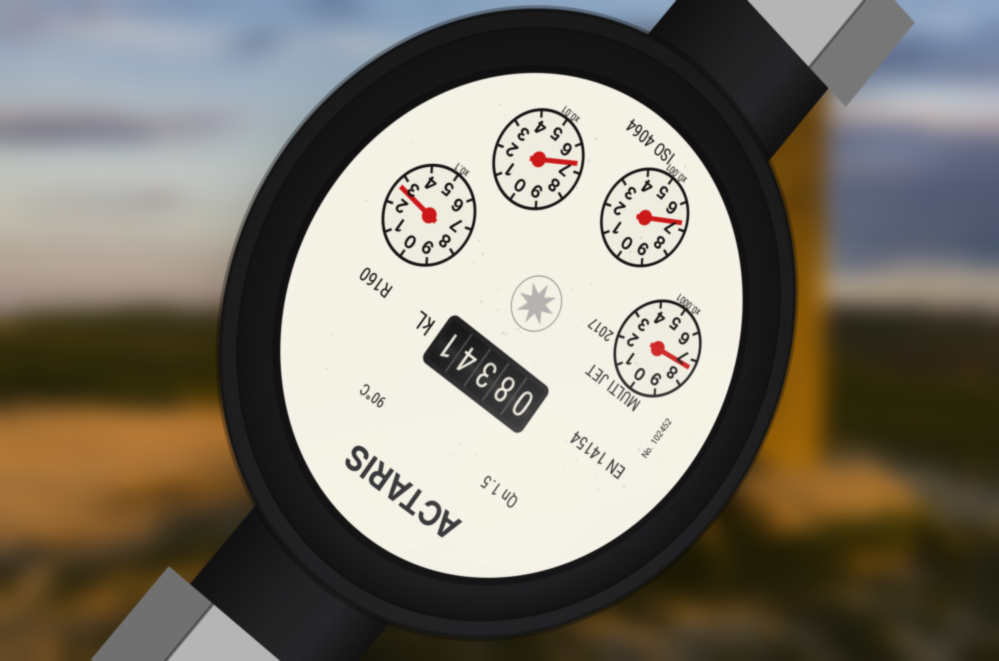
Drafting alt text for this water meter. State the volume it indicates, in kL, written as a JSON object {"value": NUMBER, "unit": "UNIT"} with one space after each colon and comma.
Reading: {"value": 8341.2667, "unit": "kL"}
